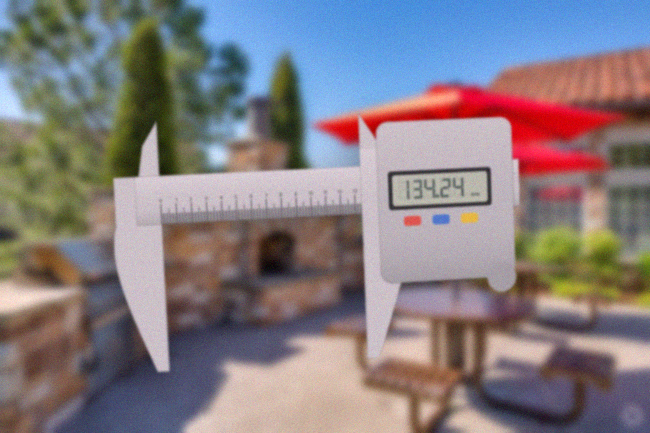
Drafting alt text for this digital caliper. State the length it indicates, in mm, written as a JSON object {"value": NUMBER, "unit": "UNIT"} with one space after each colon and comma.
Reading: {"value": 134.24, "unit": "mm"}
